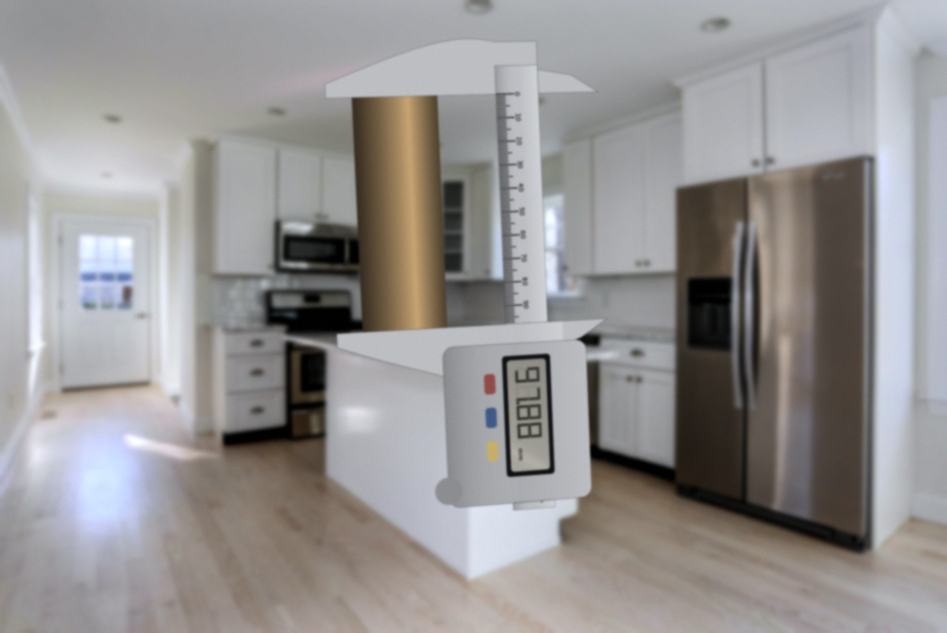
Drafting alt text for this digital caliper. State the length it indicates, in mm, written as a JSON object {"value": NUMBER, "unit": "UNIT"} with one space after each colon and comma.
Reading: {"value": 97.88, "unit": "mm"}
